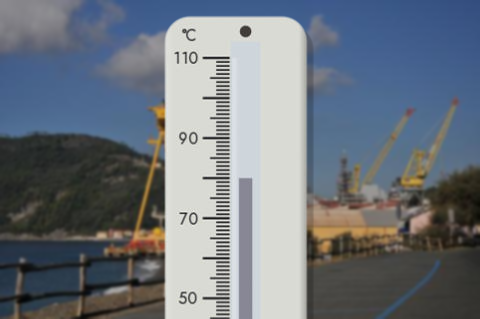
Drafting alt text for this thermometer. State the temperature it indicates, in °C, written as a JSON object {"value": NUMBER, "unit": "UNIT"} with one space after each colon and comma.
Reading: {"value": 80, "unit": "°C"}
